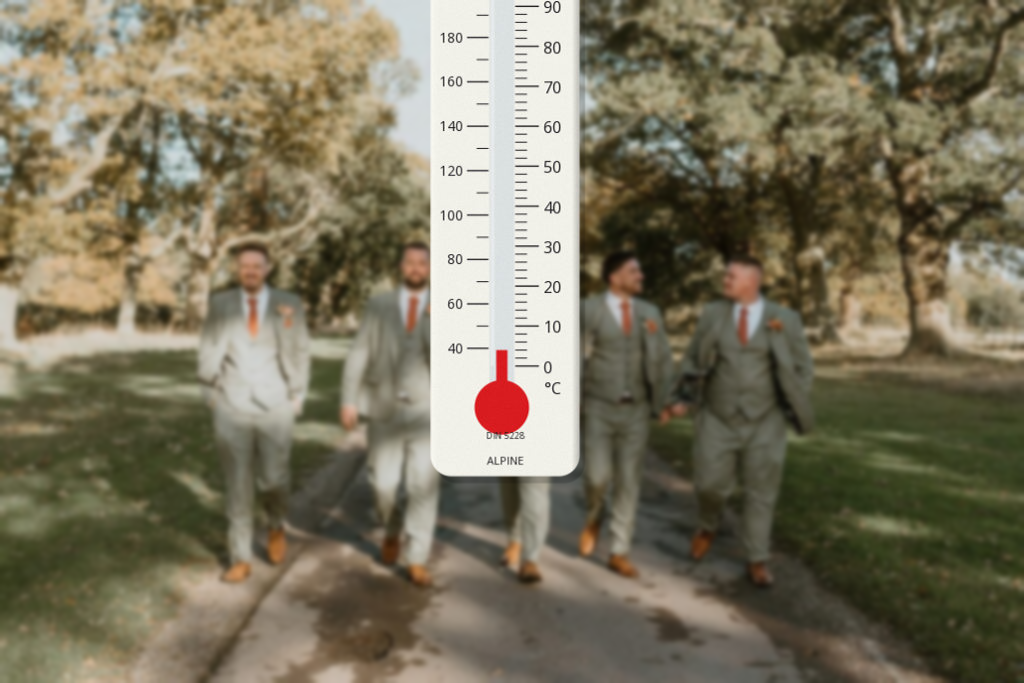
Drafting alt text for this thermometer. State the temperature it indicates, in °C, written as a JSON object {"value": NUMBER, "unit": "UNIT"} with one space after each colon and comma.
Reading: {"value": 4, "unit": "°C"}
